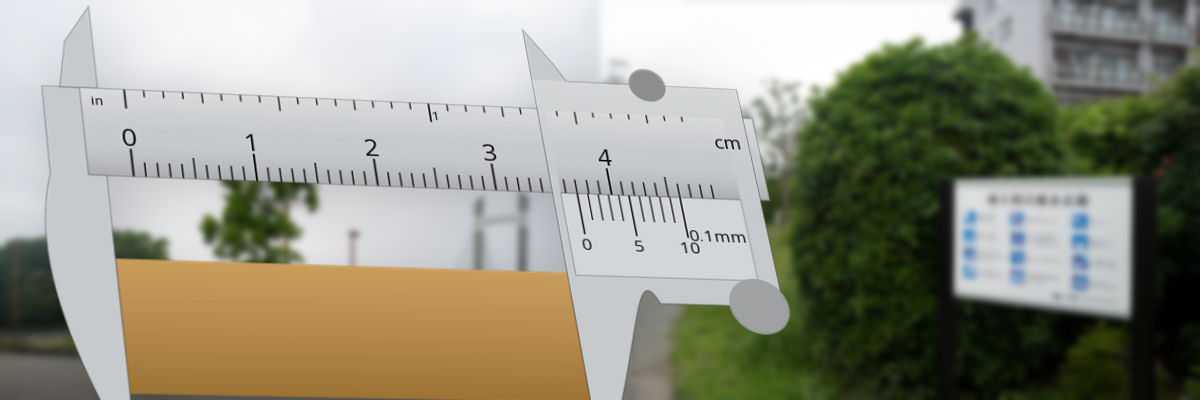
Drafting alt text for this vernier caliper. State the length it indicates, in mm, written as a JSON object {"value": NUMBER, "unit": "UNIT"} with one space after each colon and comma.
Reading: {"value": 37.0, "unit": "mm"}
